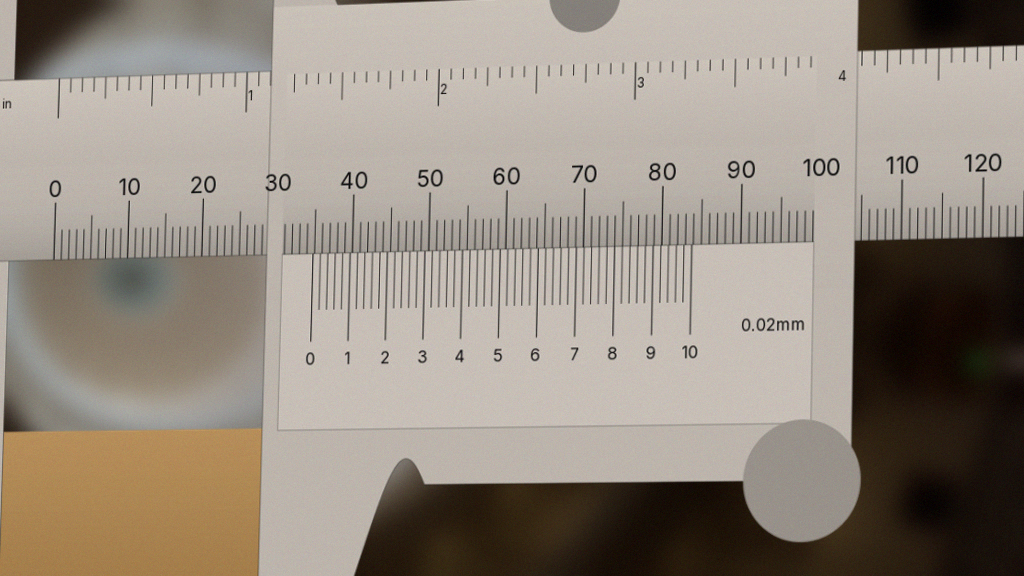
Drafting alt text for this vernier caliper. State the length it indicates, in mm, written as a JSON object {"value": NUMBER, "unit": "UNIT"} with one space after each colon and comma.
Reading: {"value": 34.8, "unit": "mm"}
